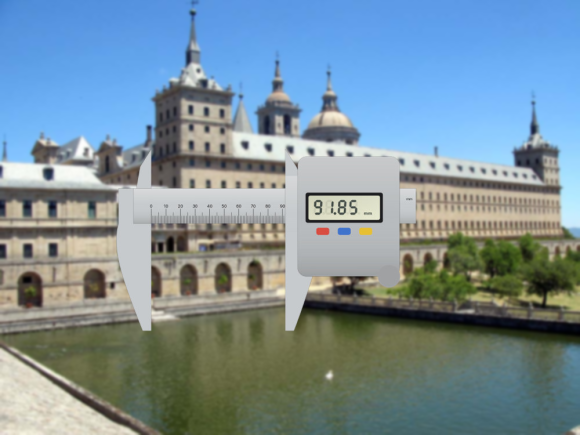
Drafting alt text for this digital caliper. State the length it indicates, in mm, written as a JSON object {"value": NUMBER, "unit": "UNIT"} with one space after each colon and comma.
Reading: {"value": 91.85, "unit": "mm"}
